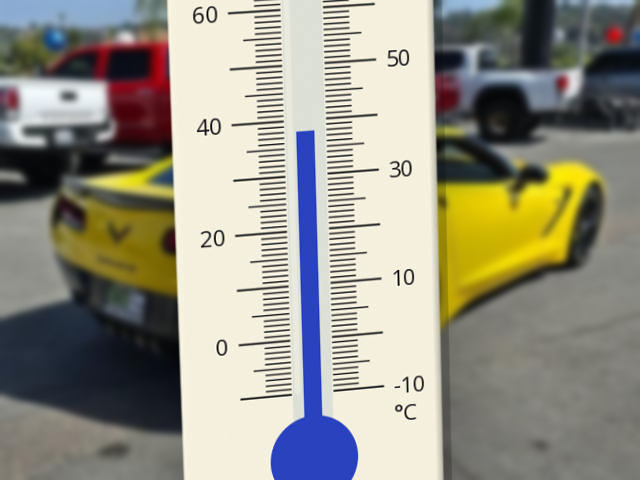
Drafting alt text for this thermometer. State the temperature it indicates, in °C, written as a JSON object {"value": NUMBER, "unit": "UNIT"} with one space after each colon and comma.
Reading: {"value": 38, "unit": "°C"}
